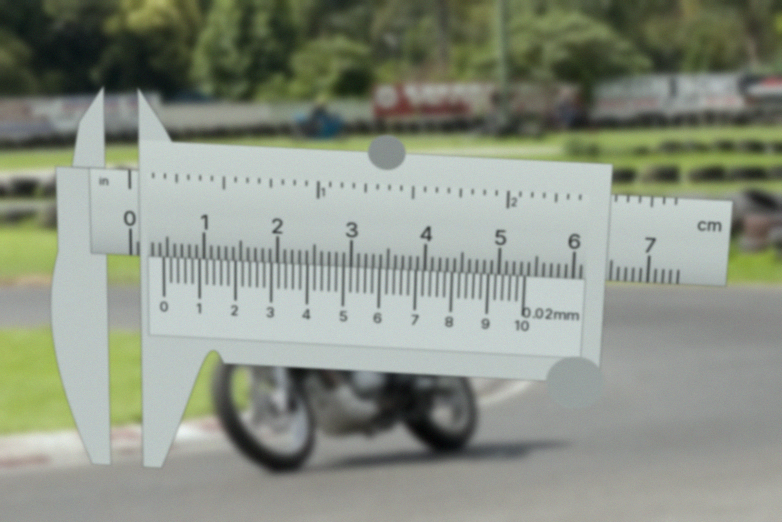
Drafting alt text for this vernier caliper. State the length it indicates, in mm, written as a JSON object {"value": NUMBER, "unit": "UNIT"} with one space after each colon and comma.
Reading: {"value": 4.5, "unit": "mm"}
